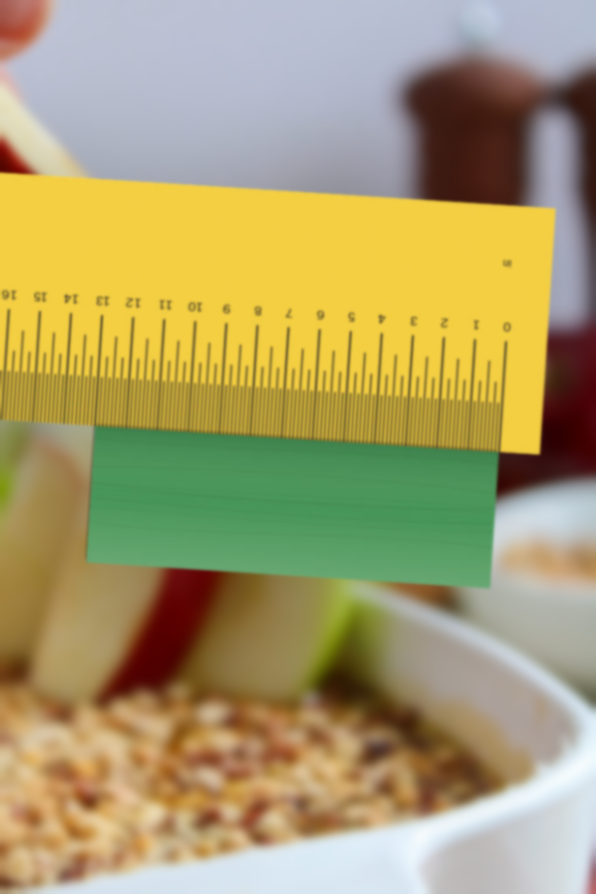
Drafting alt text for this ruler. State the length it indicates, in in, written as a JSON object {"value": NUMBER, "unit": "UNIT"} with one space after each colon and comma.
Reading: {"value": 13, "unit": "in"}
